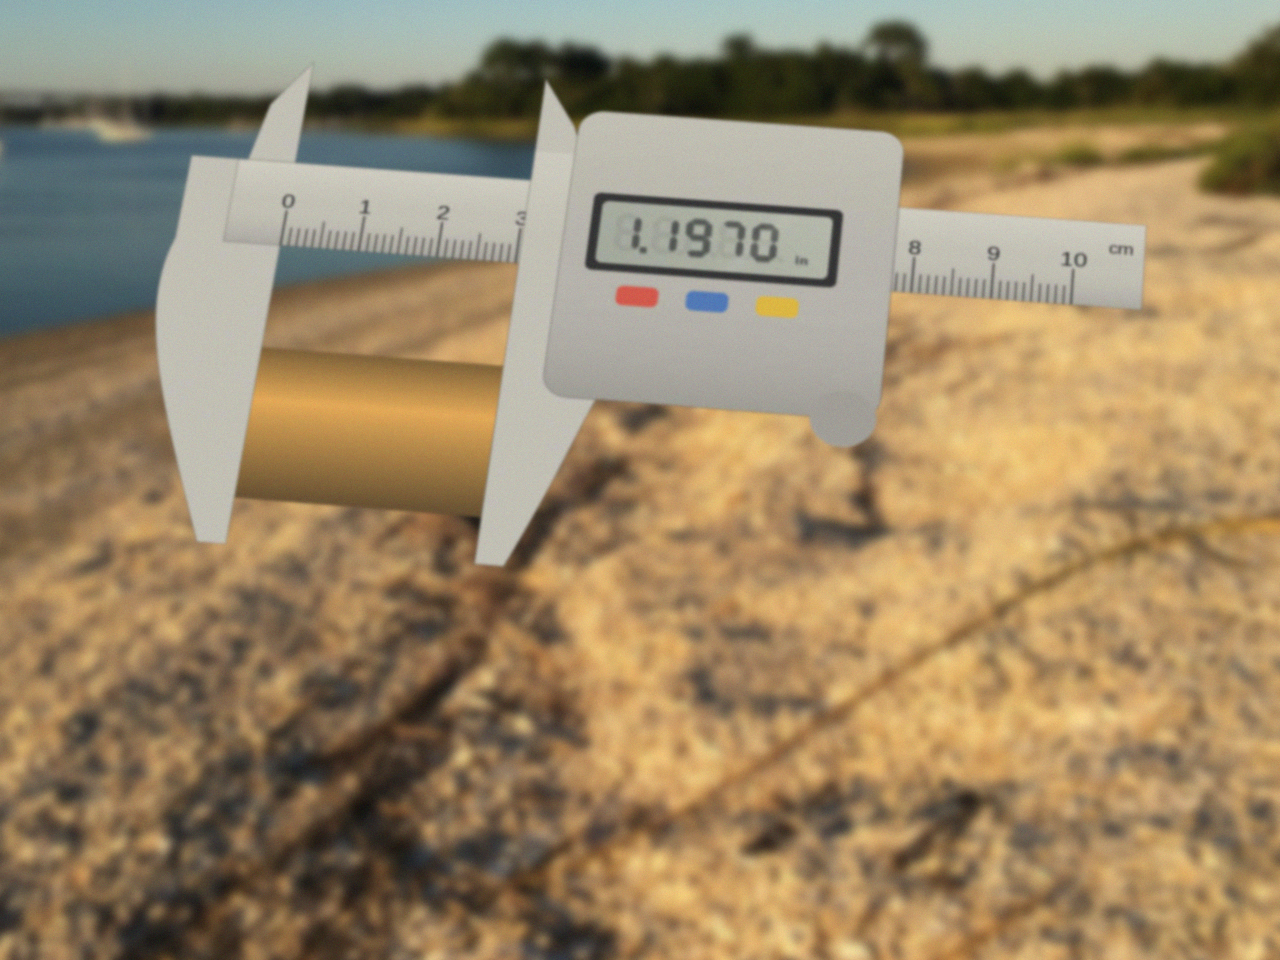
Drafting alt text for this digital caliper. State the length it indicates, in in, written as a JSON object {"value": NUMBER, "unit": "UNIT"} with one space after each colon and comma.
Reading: {"value": 1.1970, "unit": "in"}
